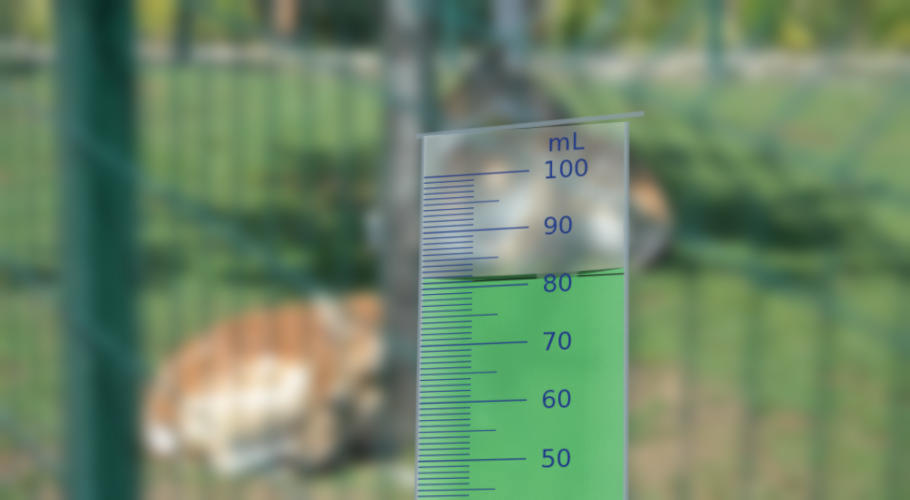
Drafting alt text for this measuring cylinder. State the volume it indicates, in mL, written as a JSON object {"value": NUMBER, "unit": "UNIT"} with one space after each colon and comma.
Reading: {"value": 81, "unit": "mL"}
